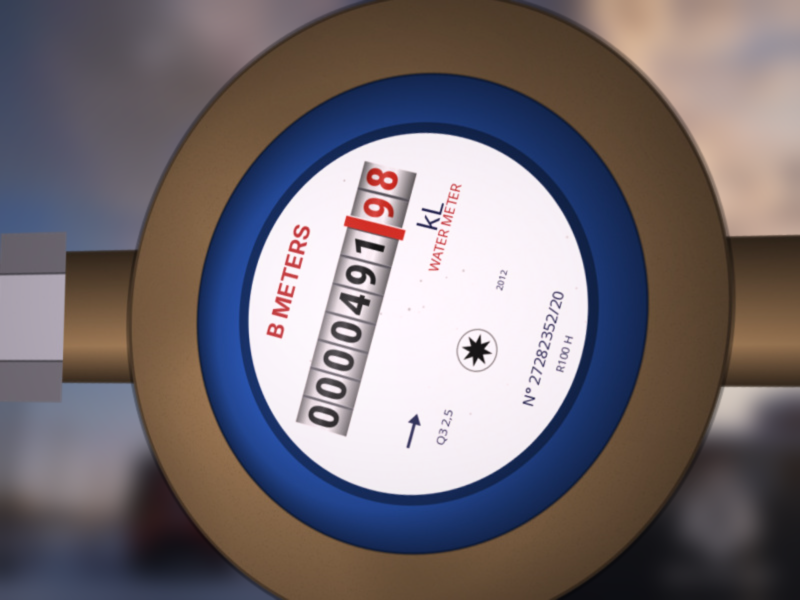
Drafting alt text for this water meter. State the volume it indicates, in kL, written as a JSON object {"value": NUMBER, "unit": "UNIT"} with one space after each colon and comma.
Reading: {"value": 491.98, "unit": "kL"}
